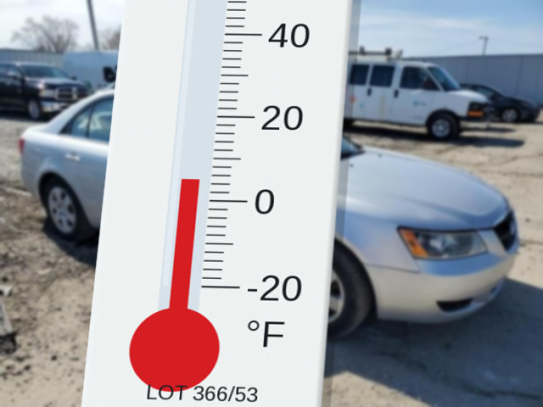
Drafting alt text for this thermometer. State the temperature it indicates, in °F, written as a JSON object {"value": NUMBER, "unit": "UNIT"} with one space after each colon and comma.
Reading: {"value": 5, "unit": "°F"}
